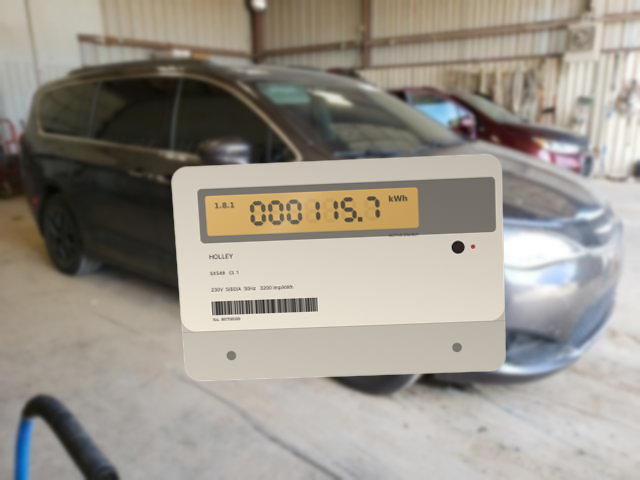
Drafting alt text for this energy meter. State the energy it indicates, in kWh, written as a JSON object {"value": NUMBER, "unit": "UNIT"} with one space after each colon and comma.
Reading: {"value": 115.7, "unit": "kWh"}
